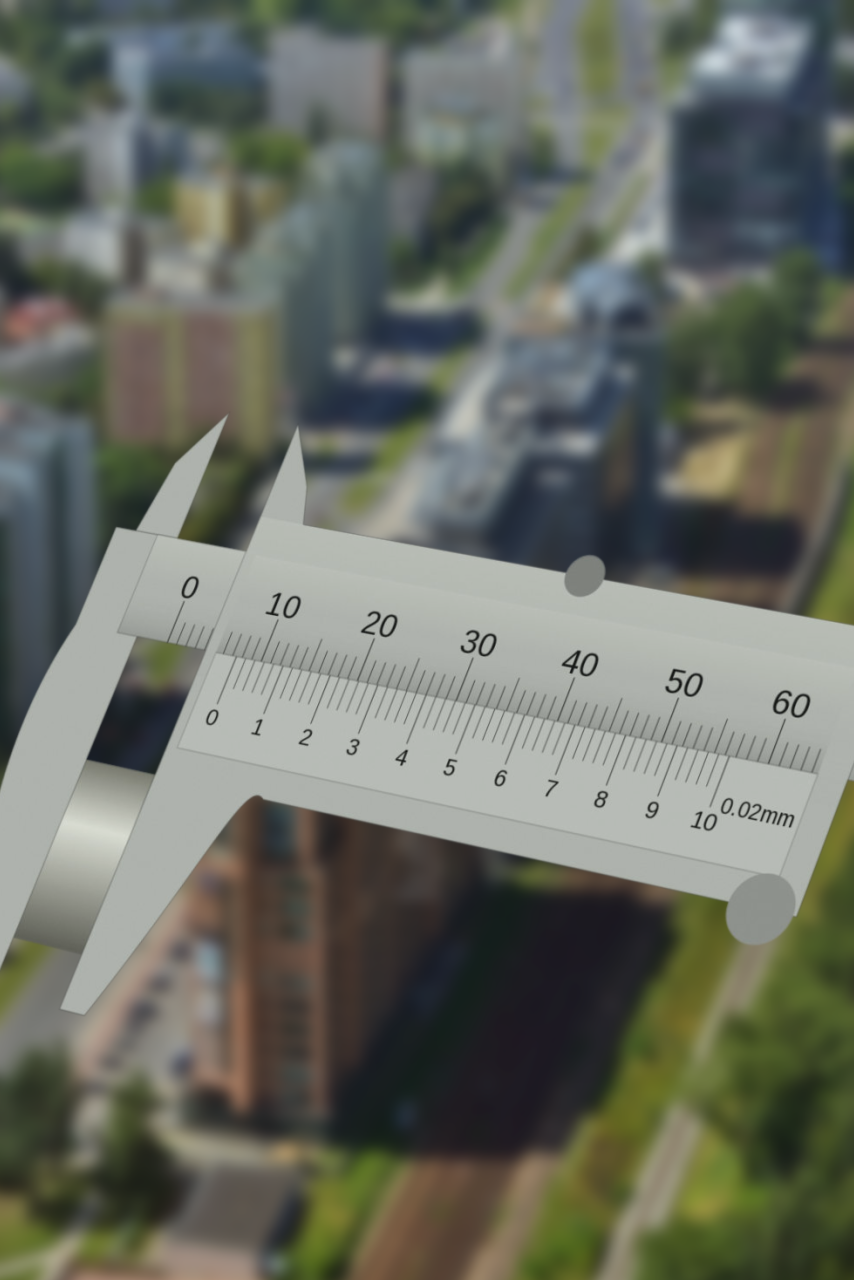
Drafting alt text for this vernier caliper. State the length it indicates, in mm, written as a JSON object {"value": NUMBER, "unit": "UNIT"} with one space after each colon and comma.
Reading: {"value": 7.4, "unit": "mm"}
